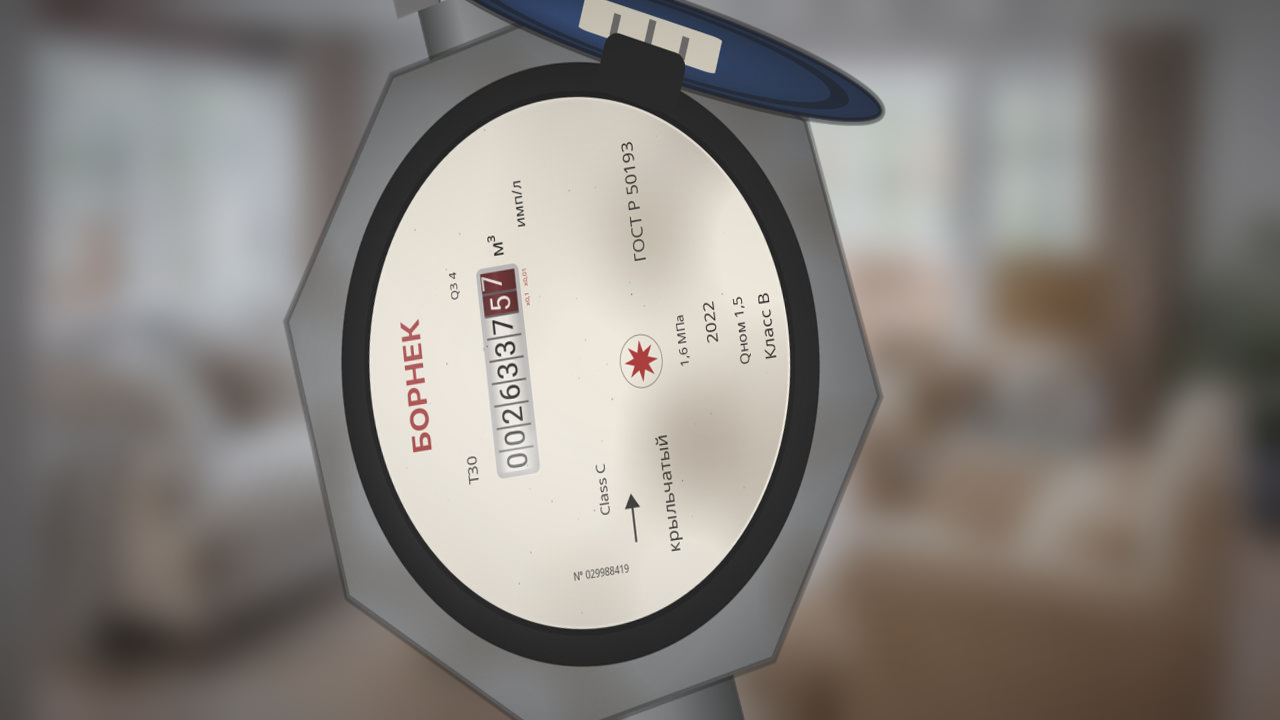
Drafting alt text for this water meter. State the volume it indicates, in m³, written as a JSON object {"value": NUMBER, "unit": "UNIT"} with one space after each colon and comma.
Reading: {"value": 26337.57, "unit": "m³"}
